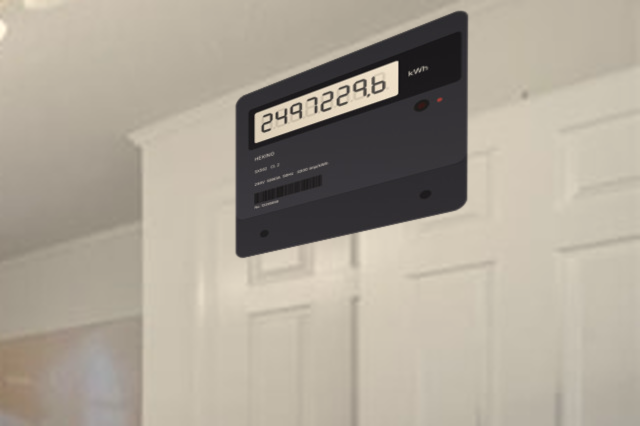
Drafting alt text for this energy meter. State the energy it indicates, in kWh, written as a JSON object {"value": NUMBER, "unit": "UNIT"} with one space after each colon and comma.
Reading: {"value": 2497229.6, "unit": "kWh"}
